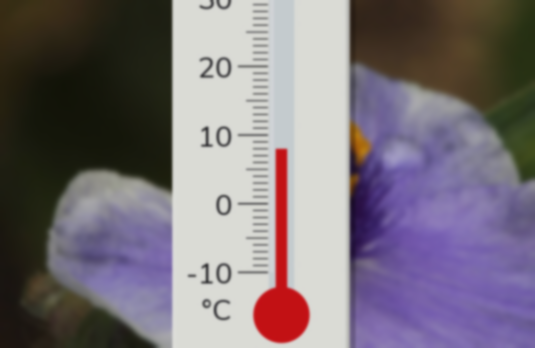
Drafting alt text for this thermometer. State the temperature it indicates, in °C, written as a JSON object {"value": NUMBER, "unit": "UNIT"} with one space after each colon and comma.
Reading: {"value": 8, "unit": "°C"}
